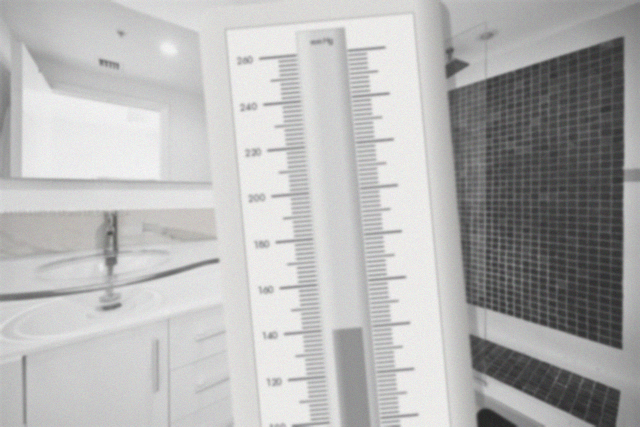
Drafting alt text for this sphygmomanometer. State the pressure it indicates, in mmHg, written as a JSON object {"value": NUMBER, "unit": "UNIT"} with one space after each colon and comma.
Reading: {"value": 140, "unit": "mmHg"}
